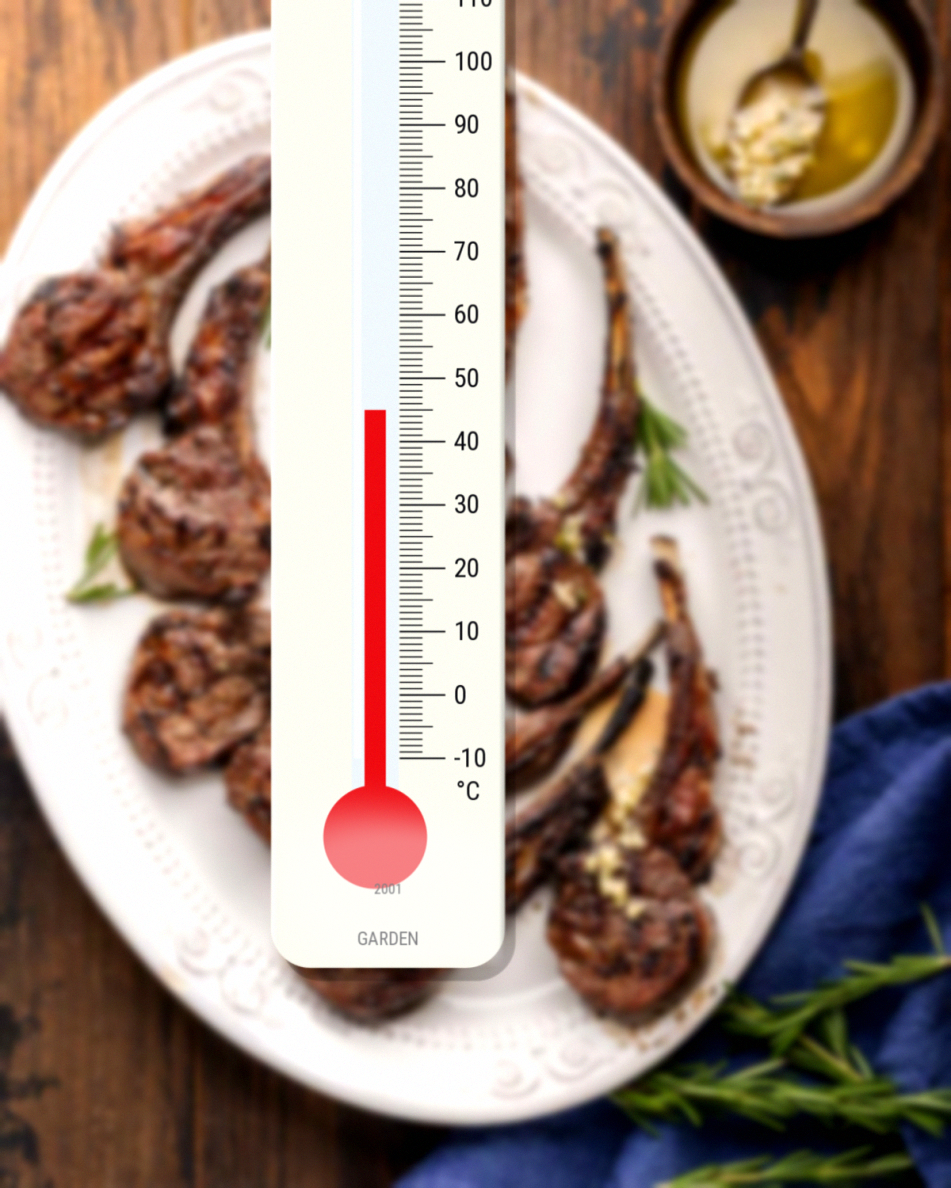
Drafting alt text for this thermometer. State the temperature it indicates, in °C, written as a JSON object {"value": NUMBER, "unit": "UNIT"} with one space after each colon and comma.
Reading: {"value": 45, "unit": "°C"}
